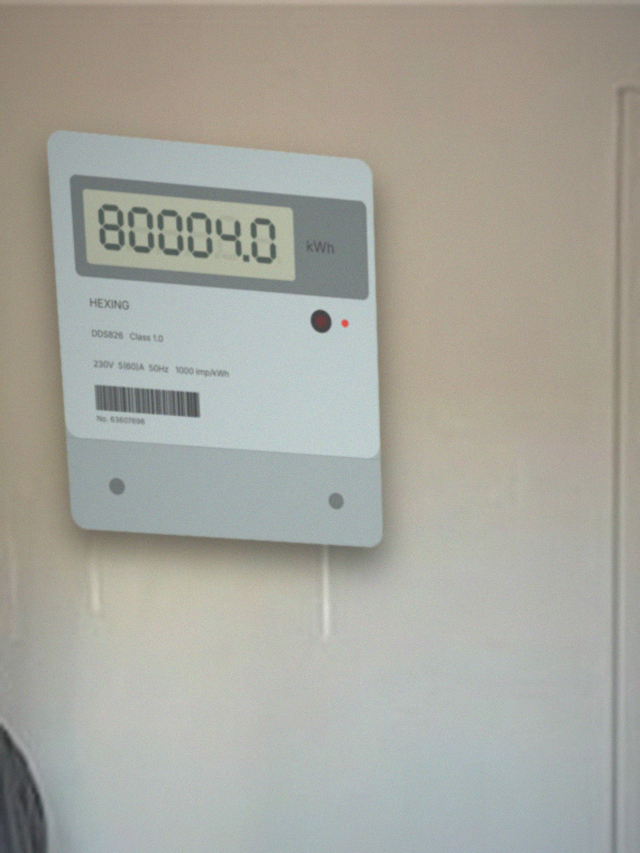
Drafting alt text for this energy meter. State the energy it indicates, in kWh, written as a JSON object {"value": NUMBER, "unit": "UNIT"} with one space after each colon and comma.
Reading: {"value": 80004.0, "unit": "kWh"}
